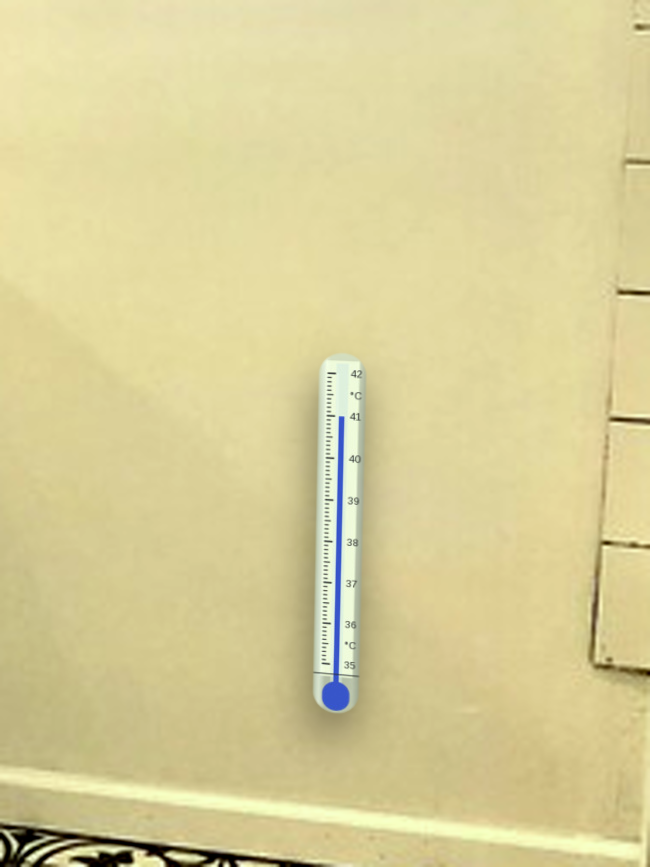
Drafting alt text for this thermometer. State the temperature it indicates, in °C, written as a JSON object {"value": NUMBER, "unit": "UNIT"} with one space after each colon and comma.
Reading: {"value": 41, "unit": "°C"}
